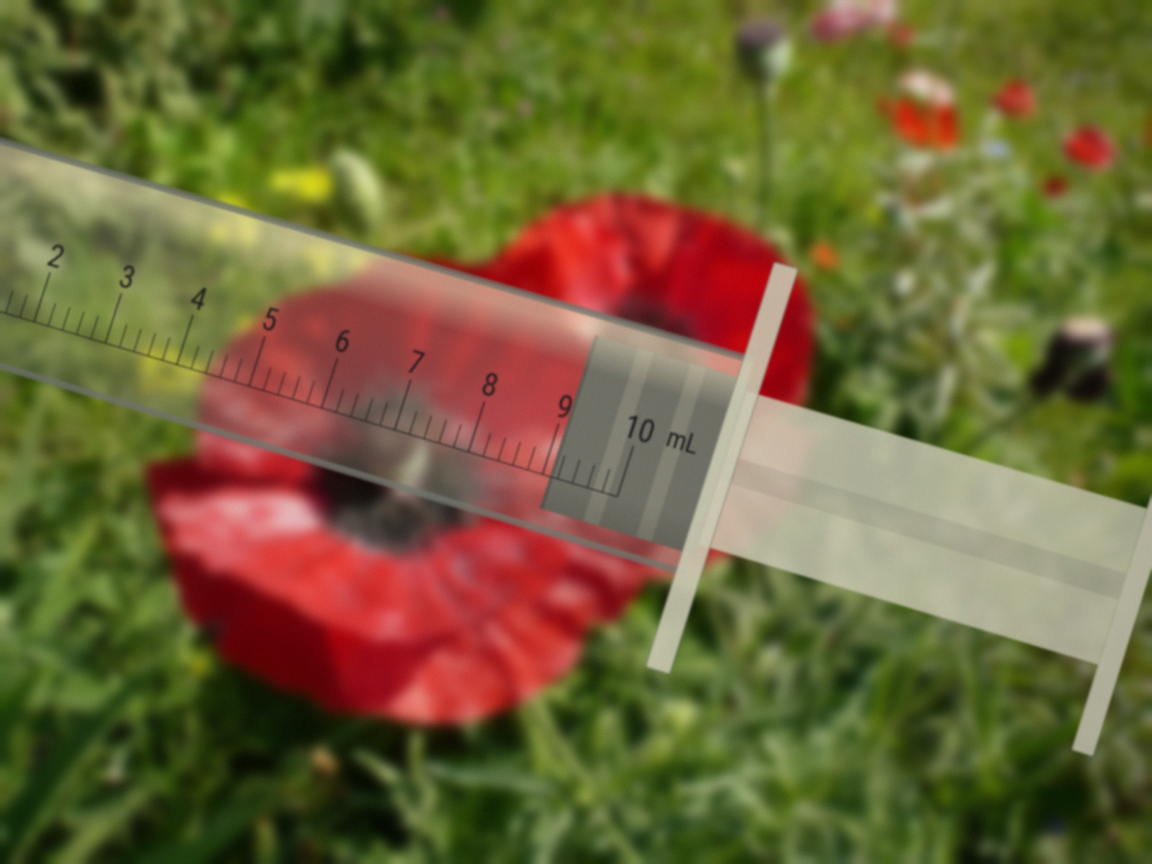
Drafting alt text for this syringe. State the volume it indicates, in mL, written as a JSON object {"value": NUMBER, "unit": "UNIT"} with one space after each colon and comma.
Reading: {"value": 9.1, "unit": "mL"}
